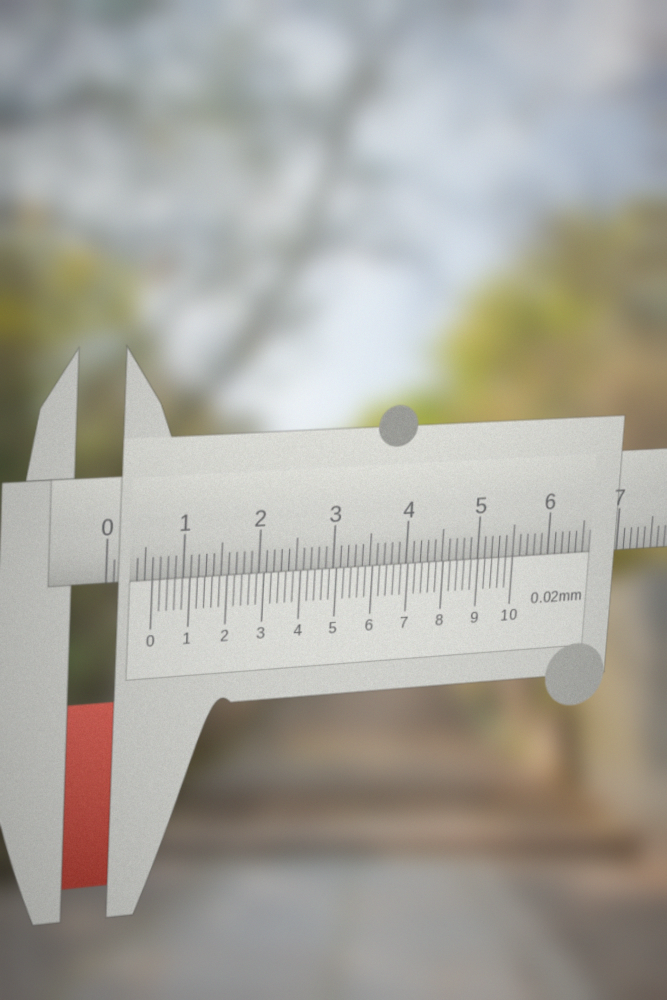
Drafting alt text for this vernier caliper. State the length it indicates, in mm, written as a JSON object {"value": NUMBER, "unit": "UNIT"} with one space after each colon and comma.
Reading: {"value": 6.0, "unit": "mm"}
